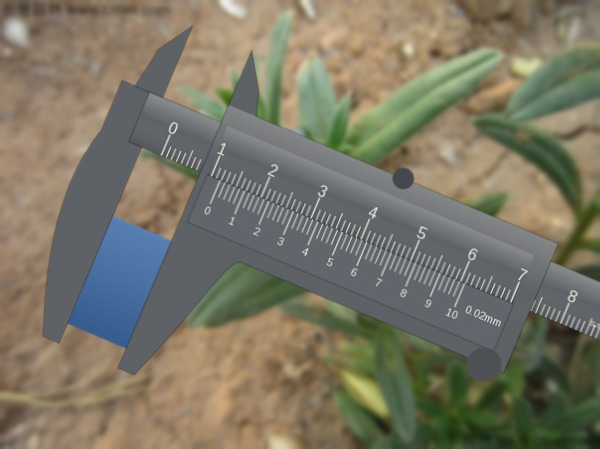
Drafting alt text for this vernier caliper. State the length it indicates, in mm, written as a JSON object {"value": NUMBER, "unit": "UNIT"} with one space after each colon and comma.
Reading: {"value": 11.8, "unit": "mm"}
